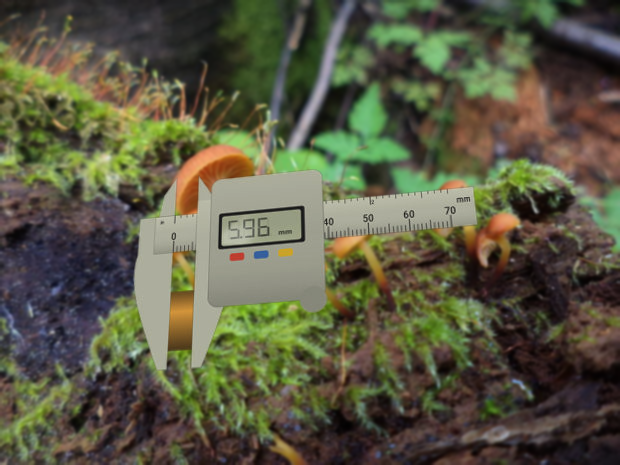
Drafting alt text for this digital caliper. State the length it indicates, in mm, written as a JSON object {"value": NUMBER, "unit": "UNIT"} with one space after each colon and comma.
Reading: {"value": 5.96, "unit": "mm"}
